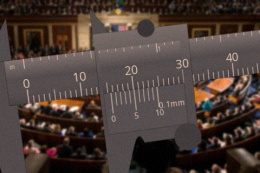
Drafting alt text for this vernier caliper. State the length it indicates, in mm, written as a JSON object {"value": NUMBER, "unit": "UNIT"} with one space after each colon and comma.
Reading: {"value": 15.6, "unit": "mm"}
